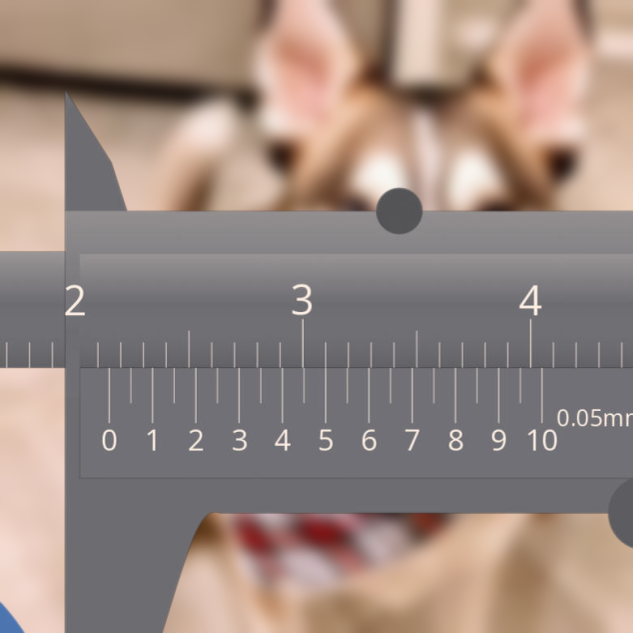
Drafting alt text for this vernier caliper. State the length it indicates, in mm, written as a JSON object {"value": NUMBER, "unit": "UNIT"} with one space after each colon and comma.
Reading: {"value": 21.50, "unit": "mm"}
